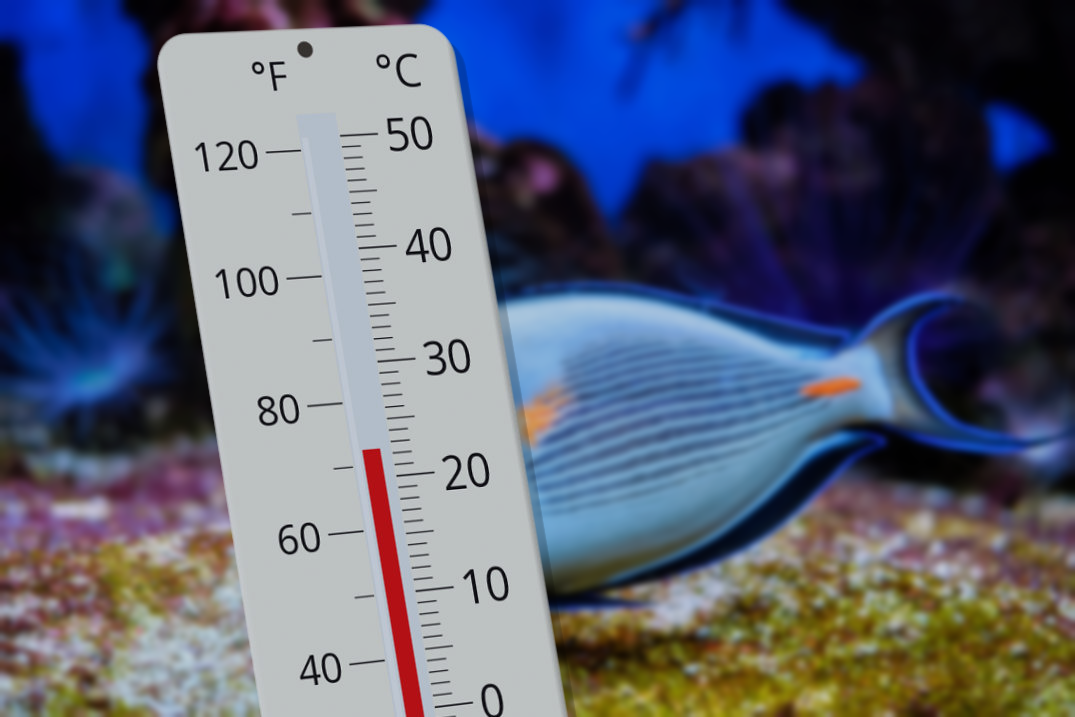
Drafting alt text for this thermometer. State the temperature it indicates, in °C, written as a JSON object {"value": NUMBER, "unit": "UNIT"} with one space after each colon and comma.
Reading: {"value": 22.5, "unit": "°C"}
